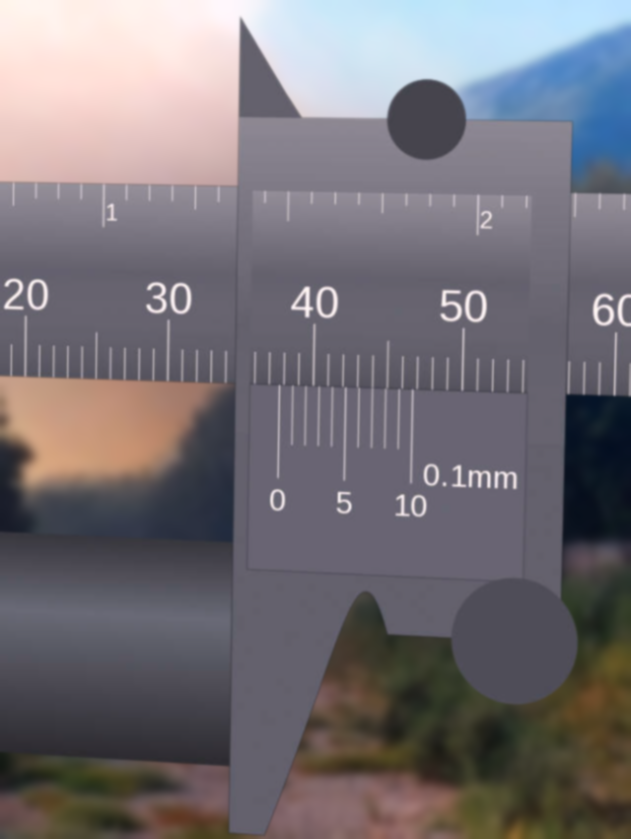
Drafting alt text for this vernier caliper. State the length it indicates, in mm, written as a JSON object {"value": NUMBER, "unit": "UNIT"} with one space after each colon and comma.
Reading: {"value": 37.7, "unit": "mm"}
